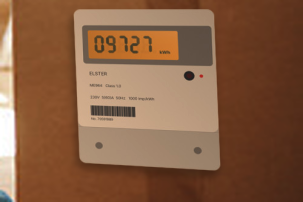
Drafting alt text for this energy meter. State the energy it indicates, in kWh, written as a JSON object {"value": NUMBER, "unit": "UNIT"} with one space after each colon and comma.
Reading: {"value": 9727, "unit": "kWh"}
